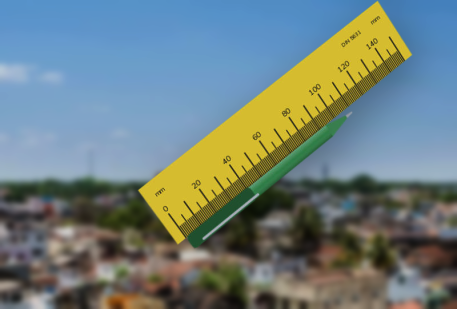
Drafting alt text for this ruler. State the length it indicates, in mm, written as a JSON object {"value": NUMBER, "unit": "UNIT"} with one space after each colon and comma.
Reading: {"value": 110, "unit": "mm"}
